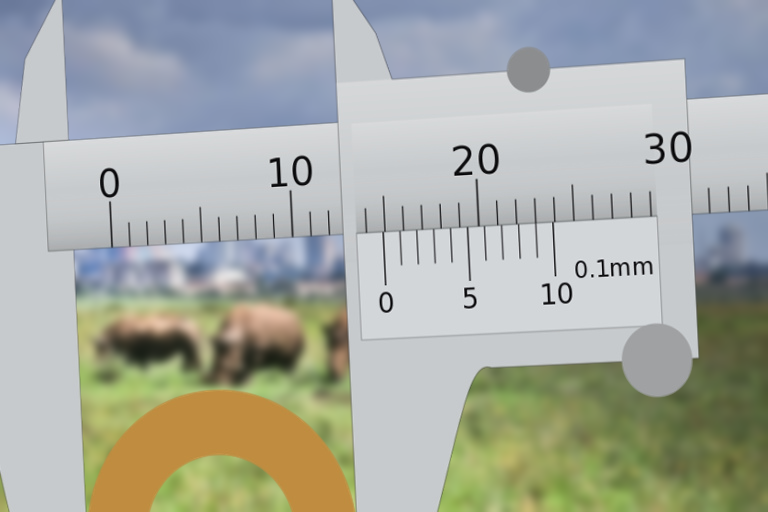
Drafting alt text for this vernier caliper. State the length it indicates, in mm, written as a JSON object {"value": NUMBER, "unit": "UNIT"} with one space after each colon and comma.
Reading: {"value": 14.9, "unit": "mm"}
